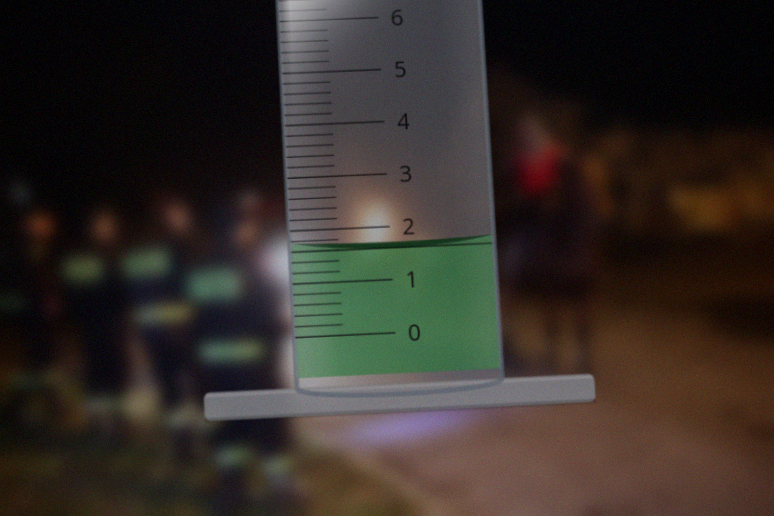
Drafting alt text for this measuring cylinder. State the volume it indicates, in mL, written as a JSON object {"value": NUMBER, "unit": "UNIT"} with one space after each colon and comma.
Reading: {"value": 1.6, "unit": "mL"}
